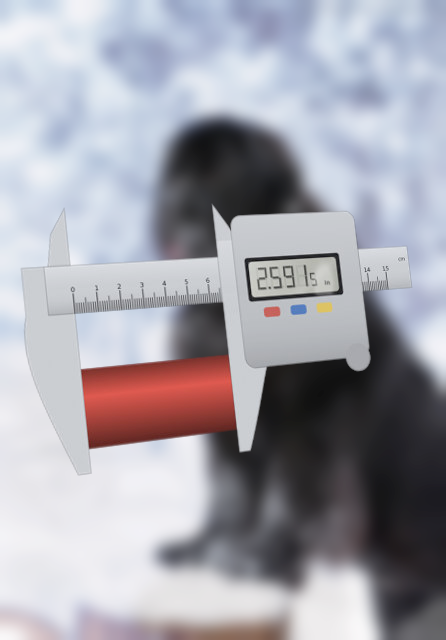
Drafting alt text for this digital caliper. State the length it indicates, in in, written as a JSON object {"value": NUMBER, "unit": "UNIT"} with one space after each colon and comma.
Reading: {"value": 2.5915, "unit": "in"}
